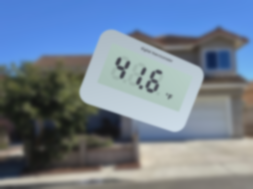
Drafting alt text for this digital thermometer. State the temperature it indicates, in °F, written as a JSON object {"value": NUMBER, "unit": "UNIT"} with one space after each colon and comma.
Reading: {"value": 41.6, "unit": "°F"}
